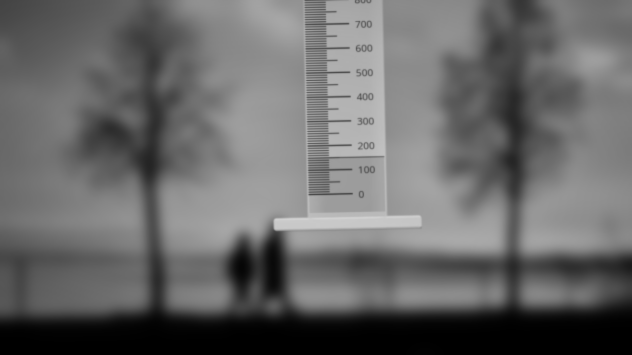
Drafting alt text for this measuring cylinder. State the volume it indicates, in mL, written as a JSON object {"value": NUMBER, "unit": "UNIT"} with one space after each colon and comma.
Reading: {"value": 150, "unit": "mL"}
